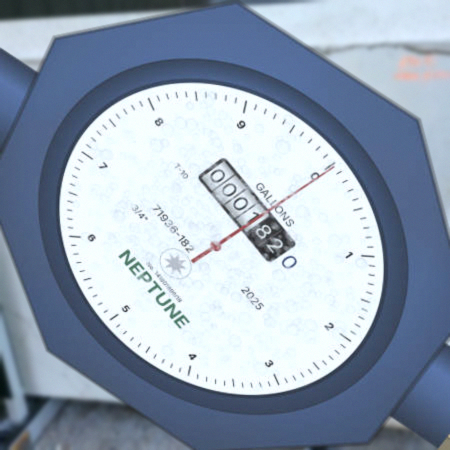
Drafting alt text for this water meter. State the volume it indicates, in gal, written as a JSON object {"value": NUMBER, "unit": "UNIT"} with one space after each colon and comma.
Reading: {"value": 1820.0, "unit": "gal"}
